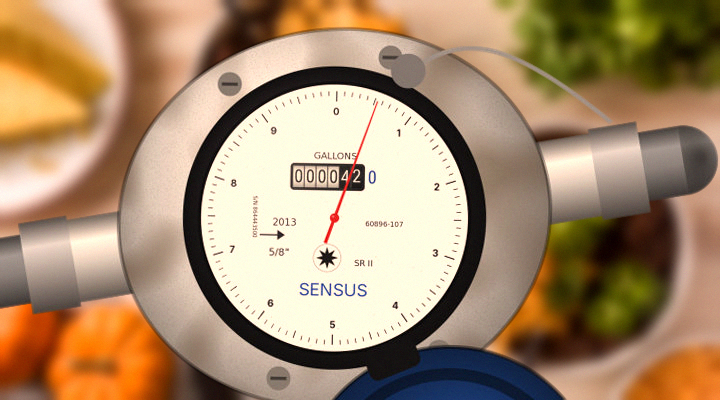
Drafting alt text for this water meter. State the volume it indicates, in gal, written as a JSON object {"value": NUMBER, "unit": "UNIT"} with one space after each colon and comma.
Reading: {"value": 420.5, "unit": "gal"}
